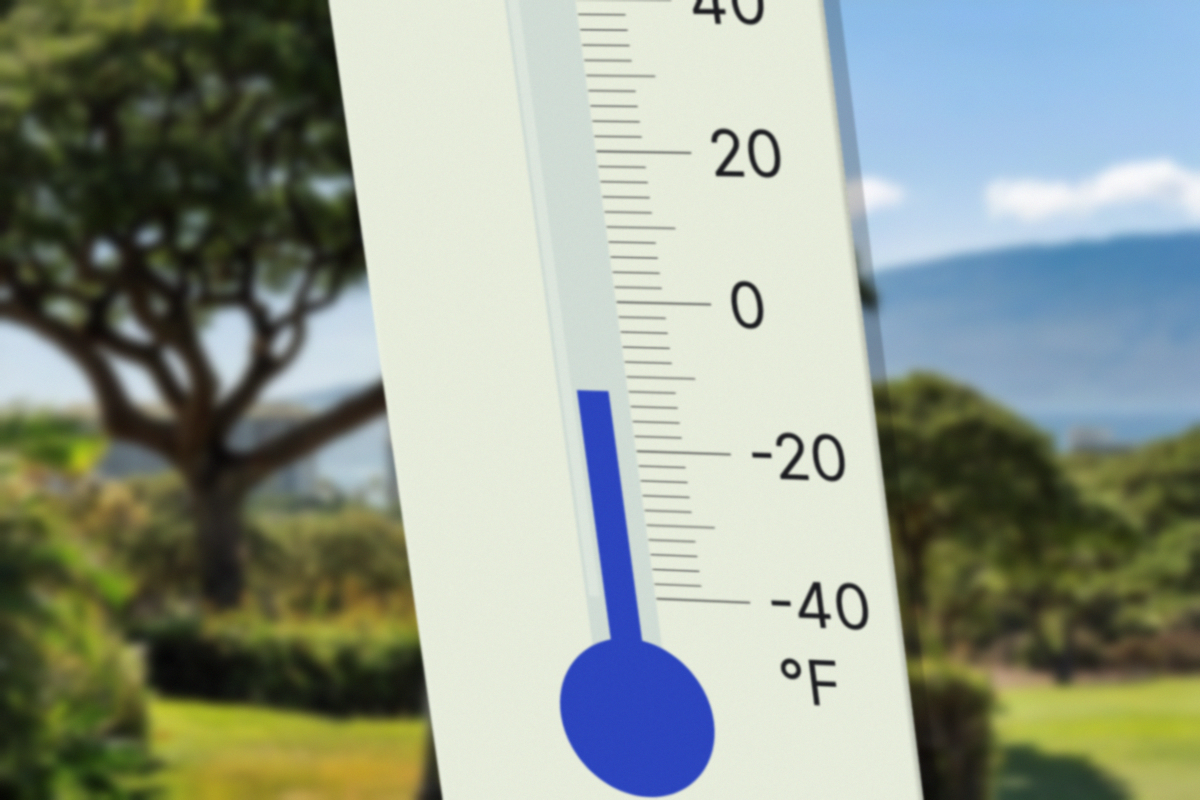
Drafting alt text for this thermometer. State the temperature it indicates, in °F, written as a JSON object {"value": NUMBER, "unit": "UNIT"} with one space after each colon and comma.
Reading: {"value": -12, "unit": "°F"}
